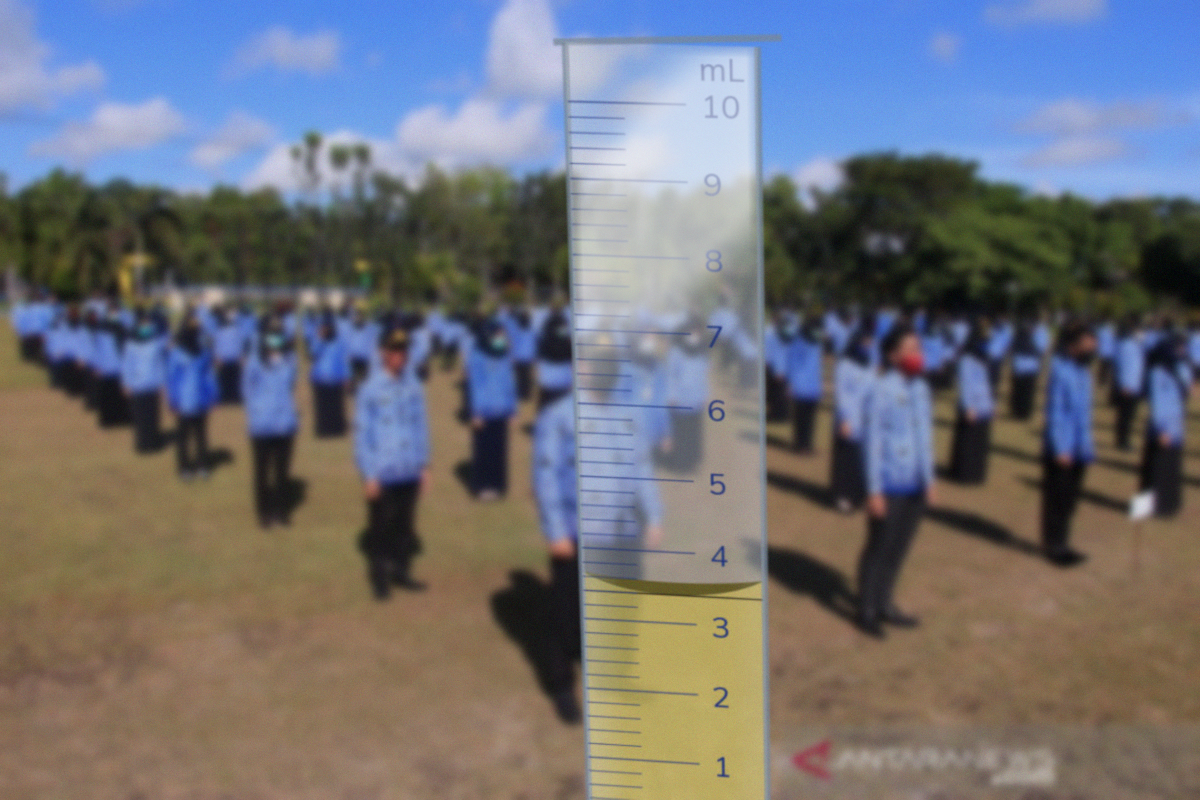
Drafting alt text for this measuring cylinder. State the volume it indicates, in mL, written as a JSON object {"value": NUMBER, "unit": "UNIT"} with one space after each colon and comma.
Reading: {"value": 3.4, "unit": "mL"}
